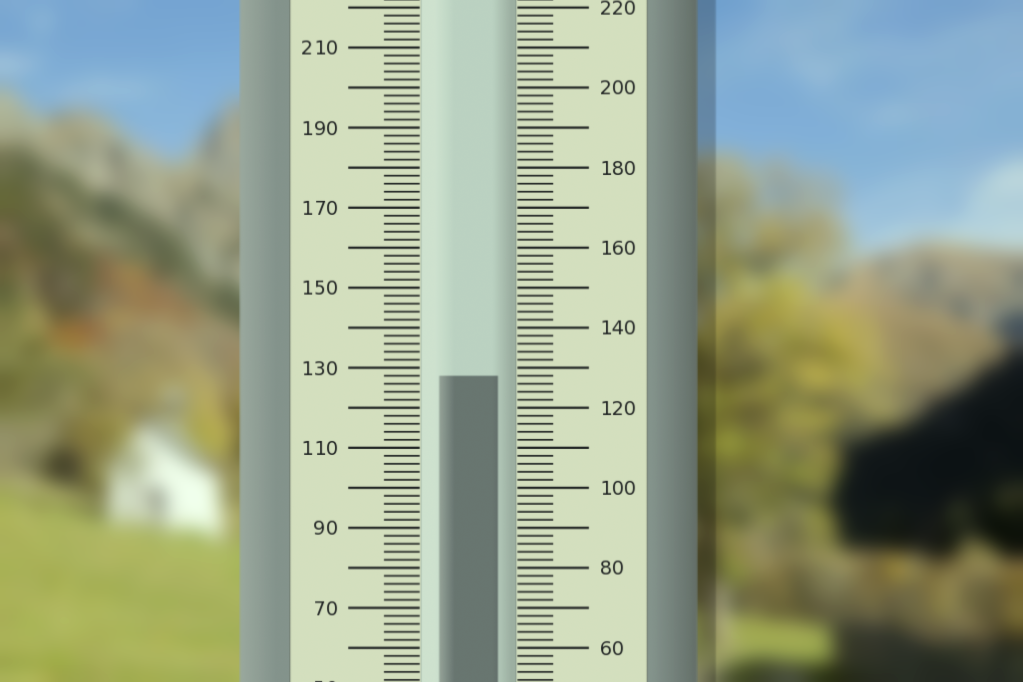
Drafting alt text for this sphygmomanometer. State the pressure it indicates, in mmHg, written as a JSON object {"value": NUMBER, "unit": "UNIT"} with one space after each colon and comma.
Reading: {"value": 128, "unit": "mmHg"}
